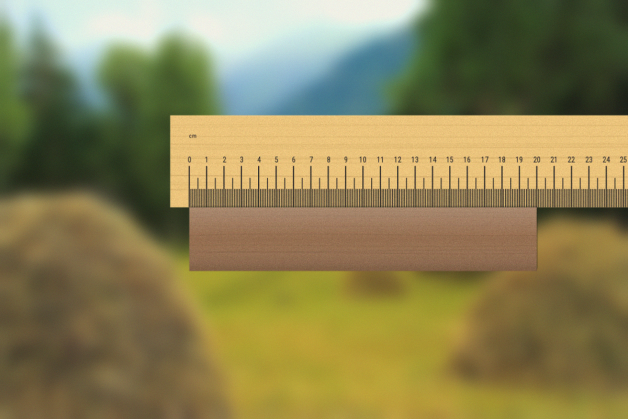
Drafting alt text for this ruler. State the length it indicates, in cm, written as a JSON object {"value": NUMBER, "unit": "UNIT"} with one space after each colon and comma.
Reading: {"value": 20, "unit": "cm"}
